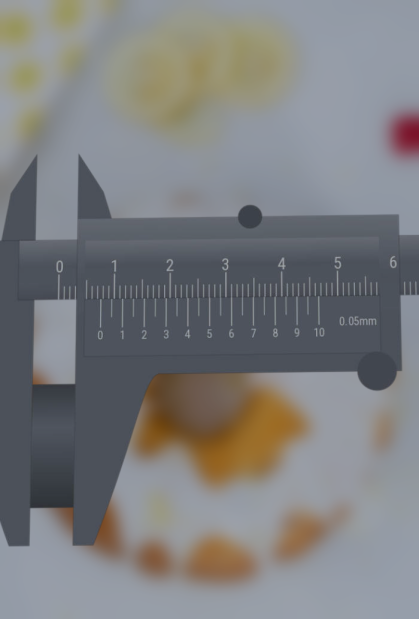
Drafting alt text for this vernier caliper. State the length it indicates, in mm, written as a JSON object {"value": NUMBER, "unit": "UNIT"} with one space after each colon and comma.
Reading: {"value": 7.6, "unit": "mm"}
